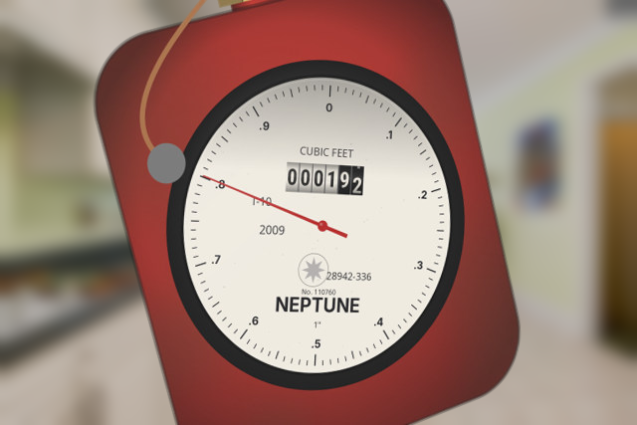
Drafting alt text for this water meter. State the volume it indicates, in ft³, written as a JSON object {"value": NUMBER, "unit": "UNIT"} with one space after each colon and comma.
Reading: {"value": 191.80, "unit": "ft³"}
